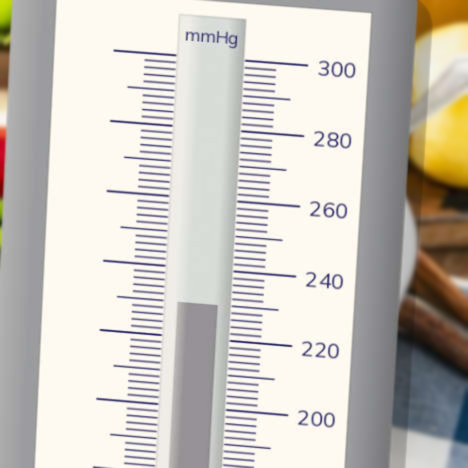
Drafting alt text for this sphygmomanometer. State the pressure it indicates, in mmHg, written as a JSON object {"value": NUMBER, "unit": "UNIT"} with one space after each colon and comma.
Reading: {"value": 230, "unit": "mmHg"}
